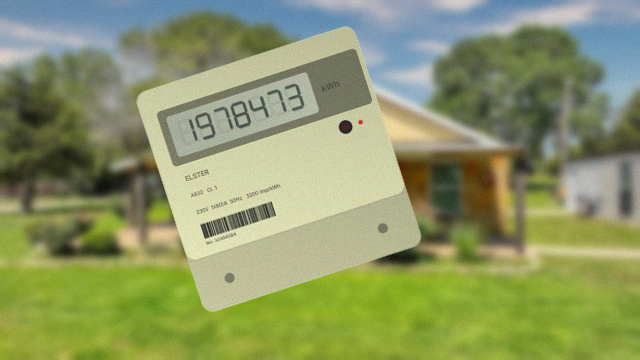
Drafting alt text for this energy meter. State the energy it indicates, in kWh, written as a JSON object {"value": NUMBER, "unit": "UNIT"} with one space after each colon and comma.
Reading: {"value": 1978473, "unit": "kWh"}
